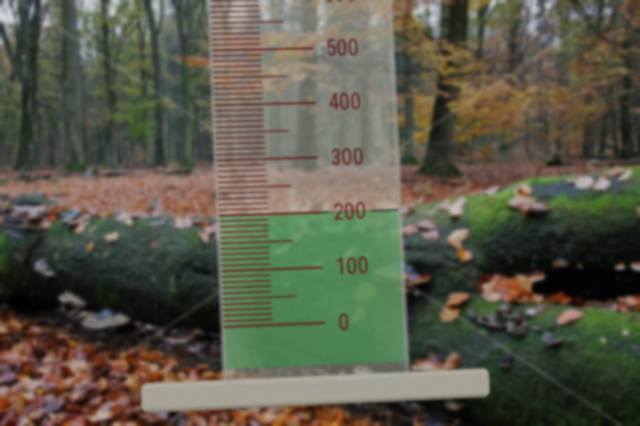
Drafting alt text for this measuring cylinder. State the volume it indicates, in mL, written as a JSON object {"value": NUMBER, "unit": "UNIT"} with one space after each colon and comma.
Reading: {"value": 200, "unit": "mL"}
